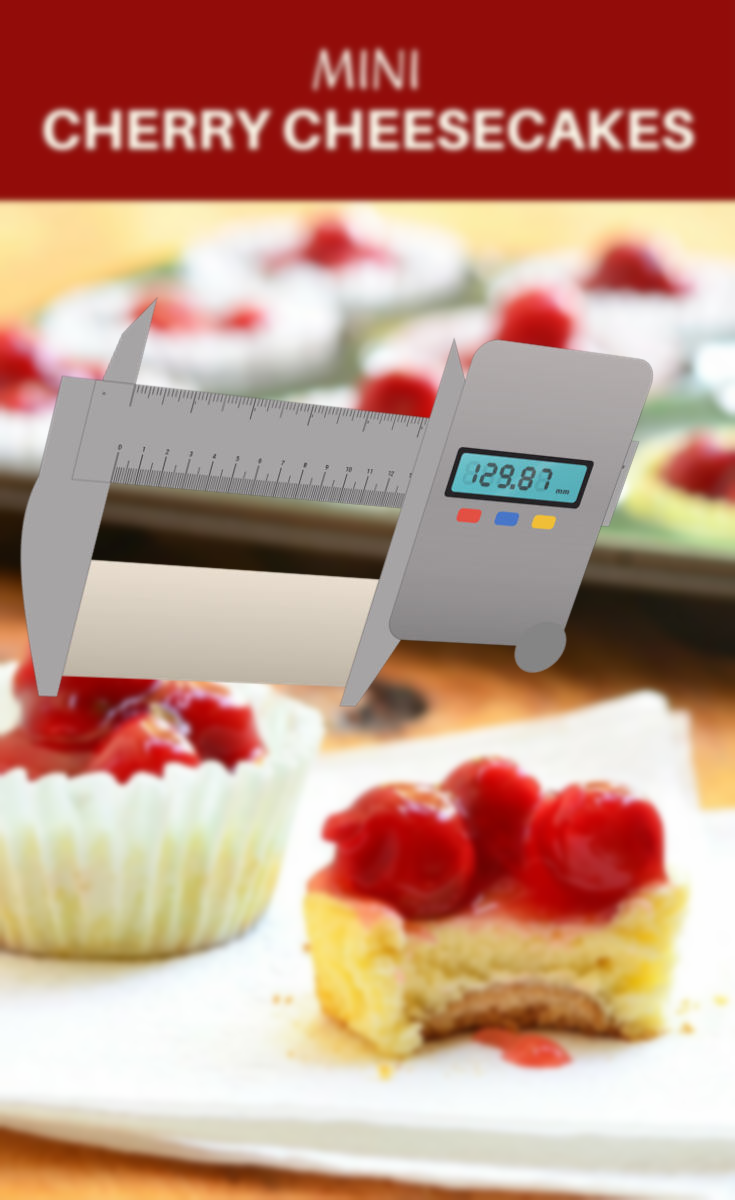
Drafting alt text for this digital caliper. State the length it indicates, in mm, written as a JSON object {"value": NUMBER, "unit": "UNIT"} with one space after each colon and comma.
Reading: {"value": 129.87, "unit": "mm"}
